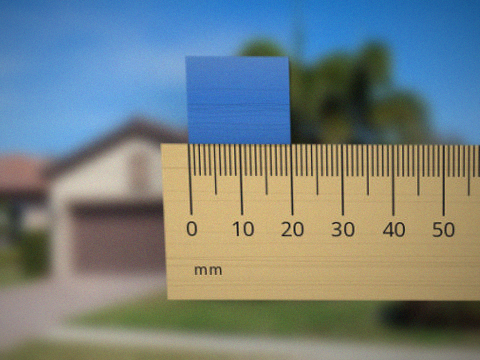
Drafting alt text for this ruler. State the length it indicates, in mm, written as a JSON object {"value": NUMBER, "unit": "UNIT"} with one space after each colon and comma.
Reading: {"value": 20, "unit": "mm"}
